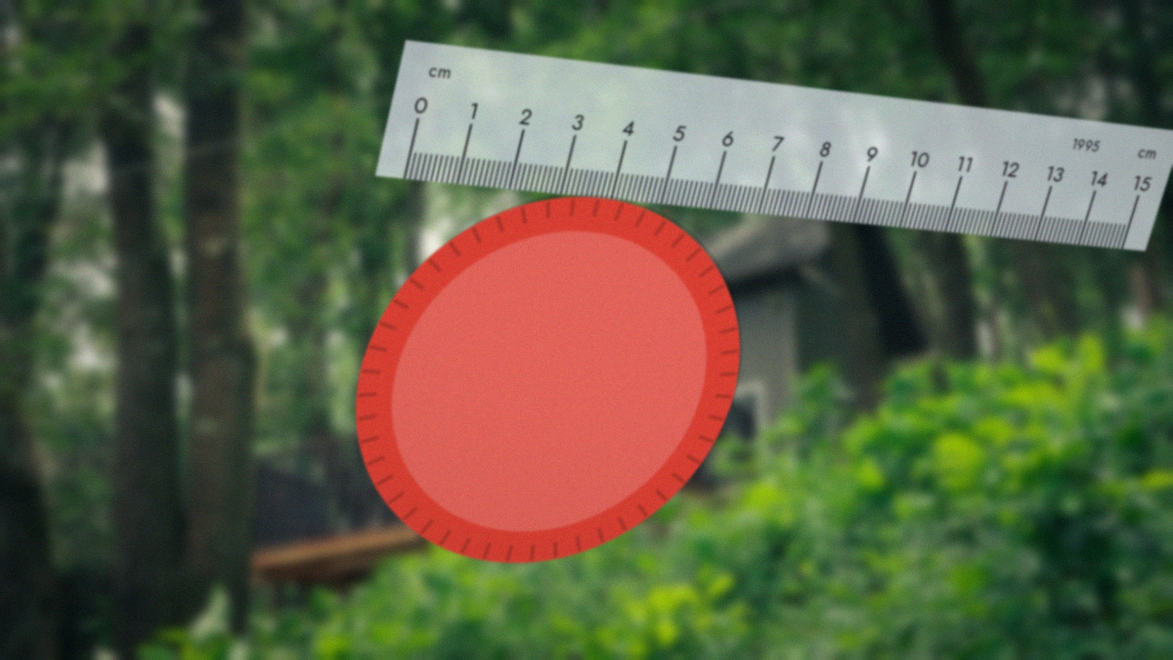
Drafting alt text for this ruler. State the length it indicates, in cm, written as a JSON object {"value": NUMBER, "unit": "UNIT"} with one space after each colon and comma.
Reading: {"value": 7.5, "unit": "cm"}
